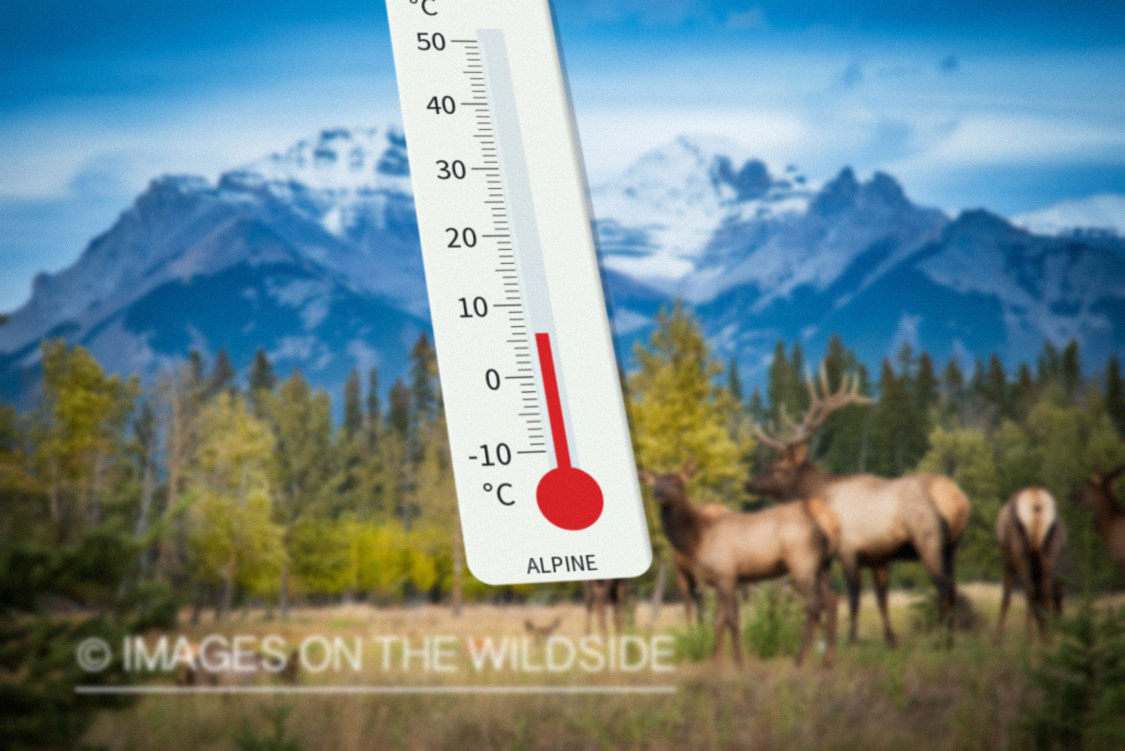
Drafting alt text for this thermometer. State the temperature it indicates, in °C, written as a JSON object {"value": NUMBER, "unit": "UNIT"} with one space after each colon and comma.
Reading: {"value": 6, "unit": "°C"}
